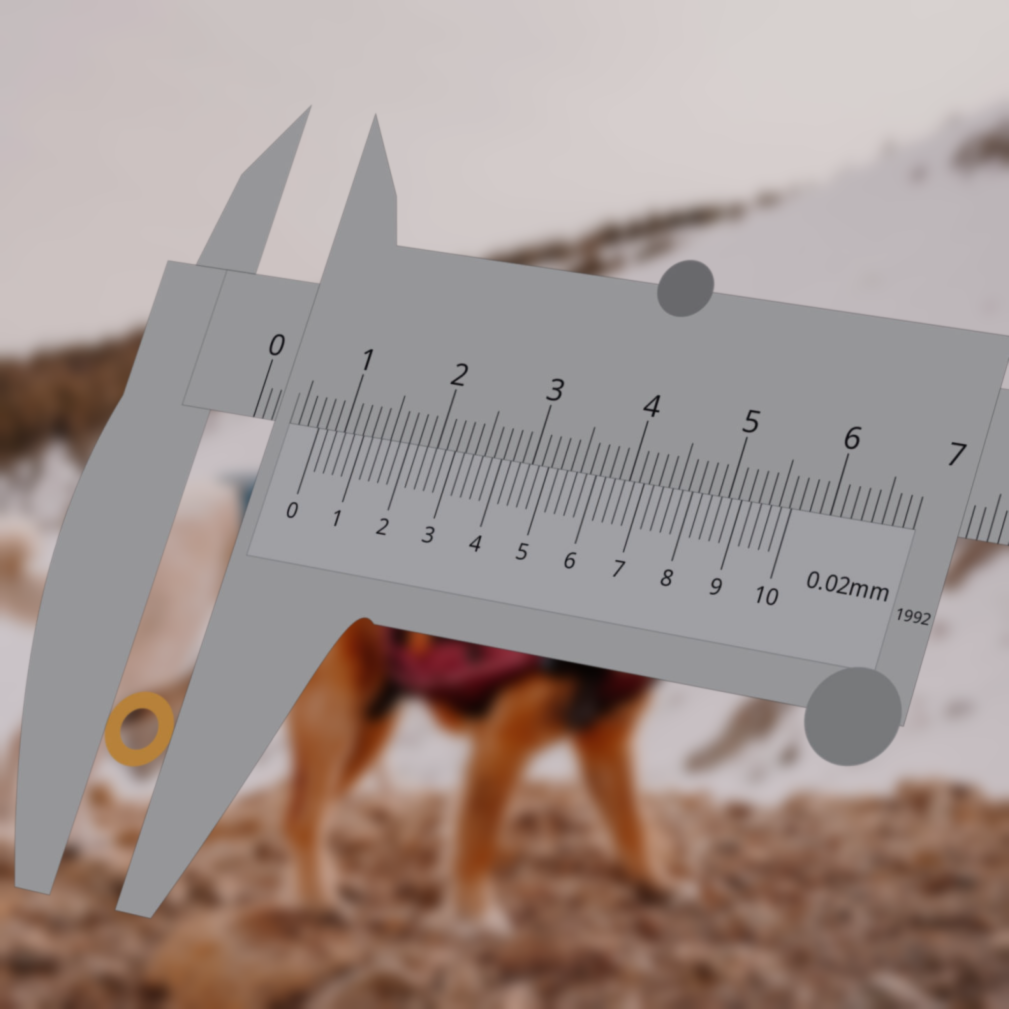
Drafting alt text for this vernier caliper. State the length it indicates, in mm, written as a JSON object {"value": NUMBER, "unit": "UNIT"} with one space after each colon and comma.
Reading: {"value": 7.2, "unit": "mm"}
